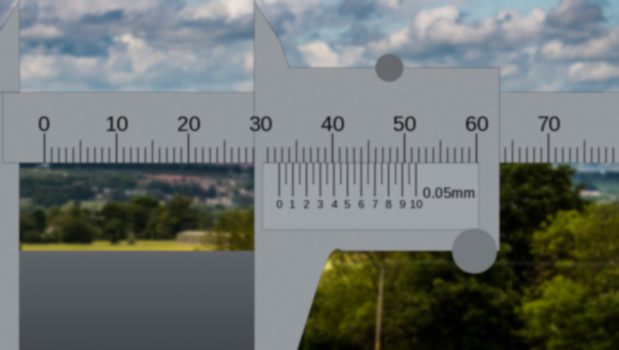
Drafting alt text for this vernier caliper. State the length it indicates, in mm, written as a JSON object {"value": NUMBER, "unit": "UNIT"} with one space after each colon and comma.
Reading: {"value": 32.6, "unit": "mm"}
